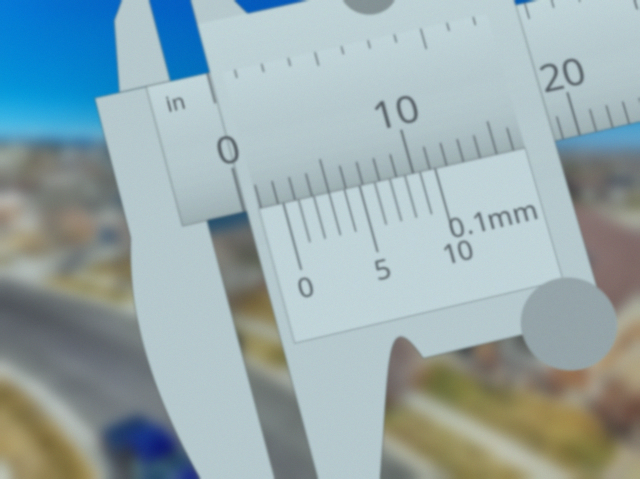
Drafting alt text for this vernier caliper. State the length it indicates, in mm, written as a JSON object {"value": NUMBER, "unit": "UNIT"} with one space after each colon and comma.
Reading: {"value": 2.3, "unit": "mm"}
